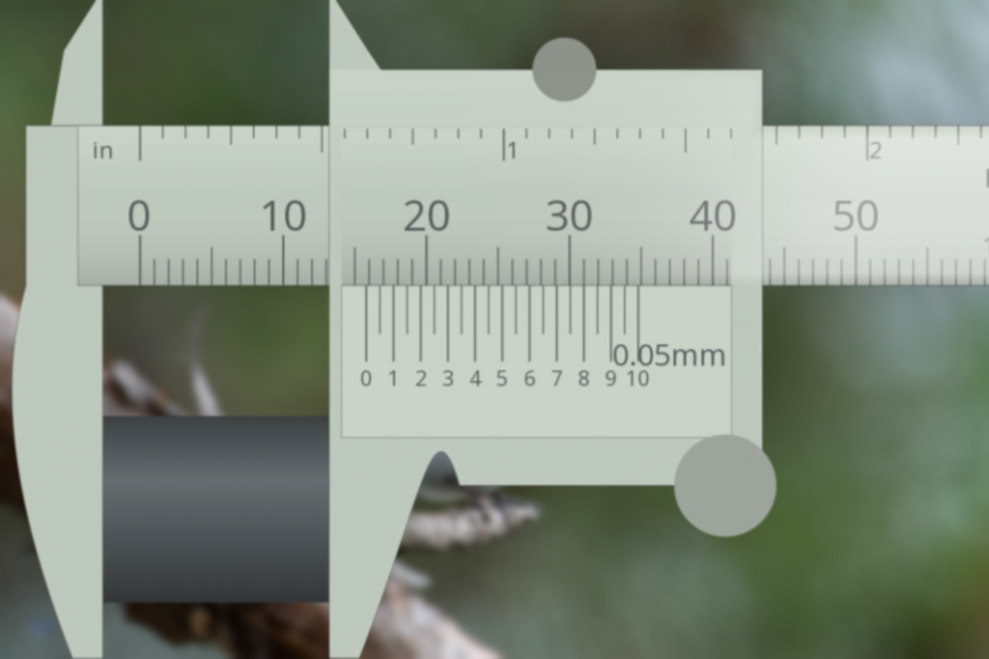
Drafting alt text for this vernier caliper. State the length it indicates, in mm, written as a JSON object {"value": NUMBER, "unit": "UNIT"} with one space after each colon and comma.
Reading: {"value": 15.8, "unit": "mm"}
